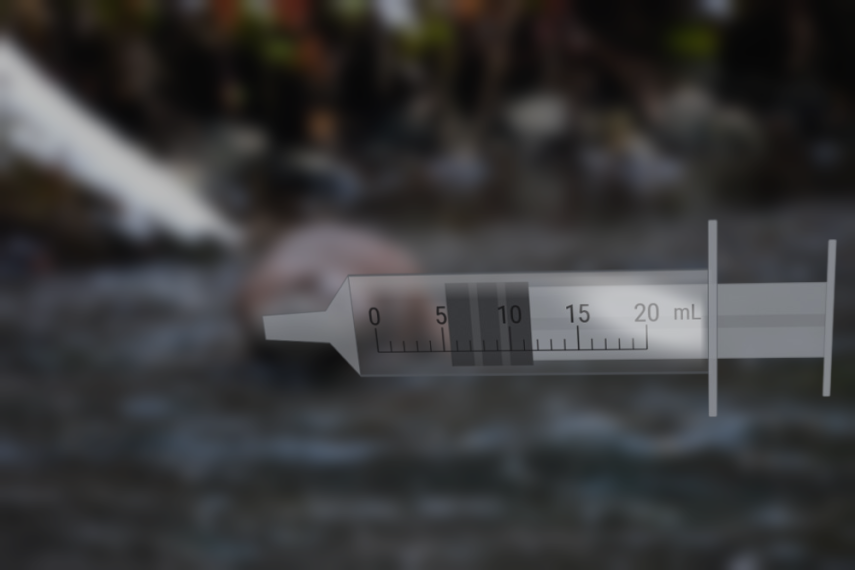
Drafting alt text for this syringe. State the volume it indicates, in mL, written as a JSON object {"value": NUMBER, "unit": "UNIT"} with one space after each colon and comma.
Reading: {"value": 5.5, "unit": "mL"}
